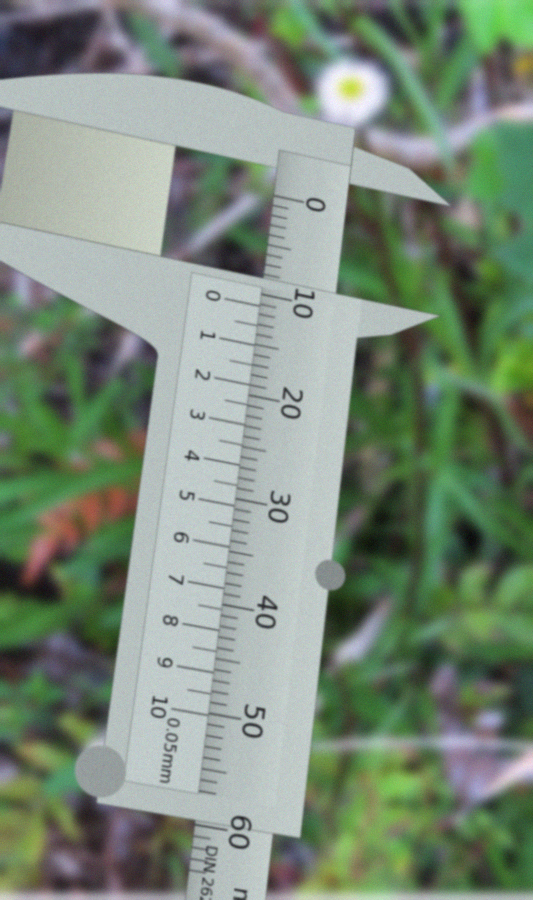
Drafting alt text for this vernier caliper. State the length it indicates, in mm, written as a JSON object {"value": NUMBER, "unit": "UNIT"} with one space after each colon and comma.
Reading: {"value": 11.2, "unit": "mm"}
